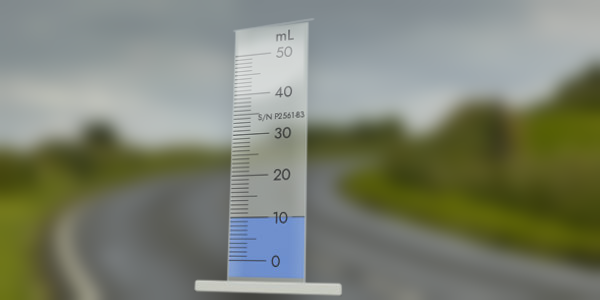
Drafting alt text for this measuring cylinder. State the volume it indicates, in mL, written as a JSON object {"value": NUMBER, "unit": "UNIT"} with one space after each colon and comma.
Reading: {"value": 10, "unit": "mL"}
